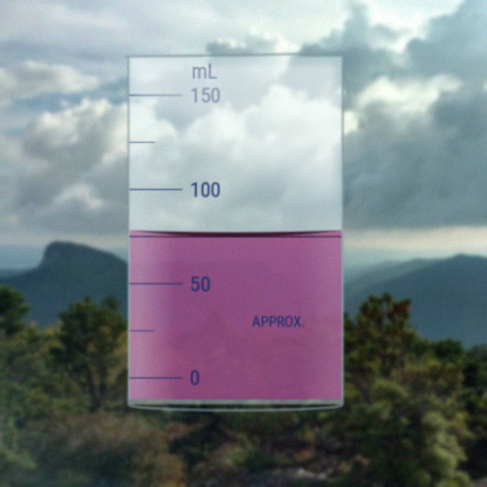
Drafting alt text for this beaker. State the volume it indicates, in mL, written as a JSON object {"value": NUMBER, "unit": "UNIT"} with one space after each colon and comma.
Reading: {"value": 75, "unit": "mL"}
